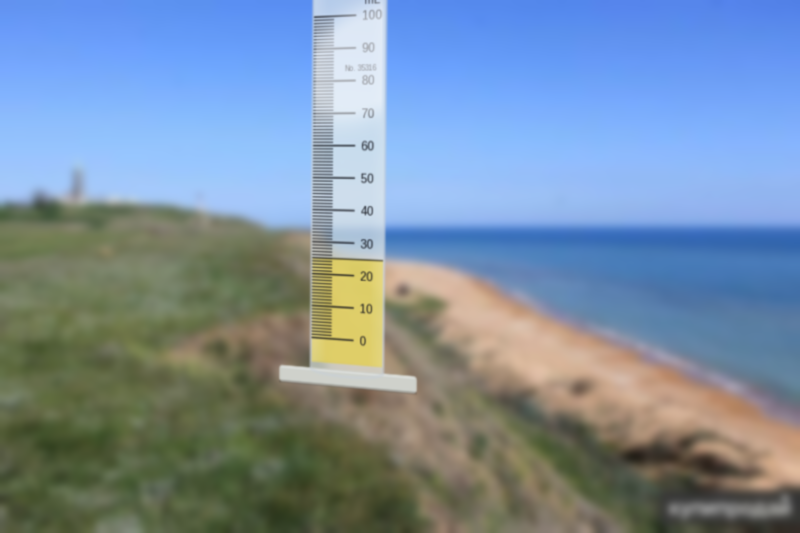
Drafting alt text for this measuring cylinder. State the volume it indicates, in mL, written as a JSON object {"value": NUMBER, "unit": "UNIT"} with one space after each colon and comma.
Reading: {"value": 25, "unit": "mL"}
